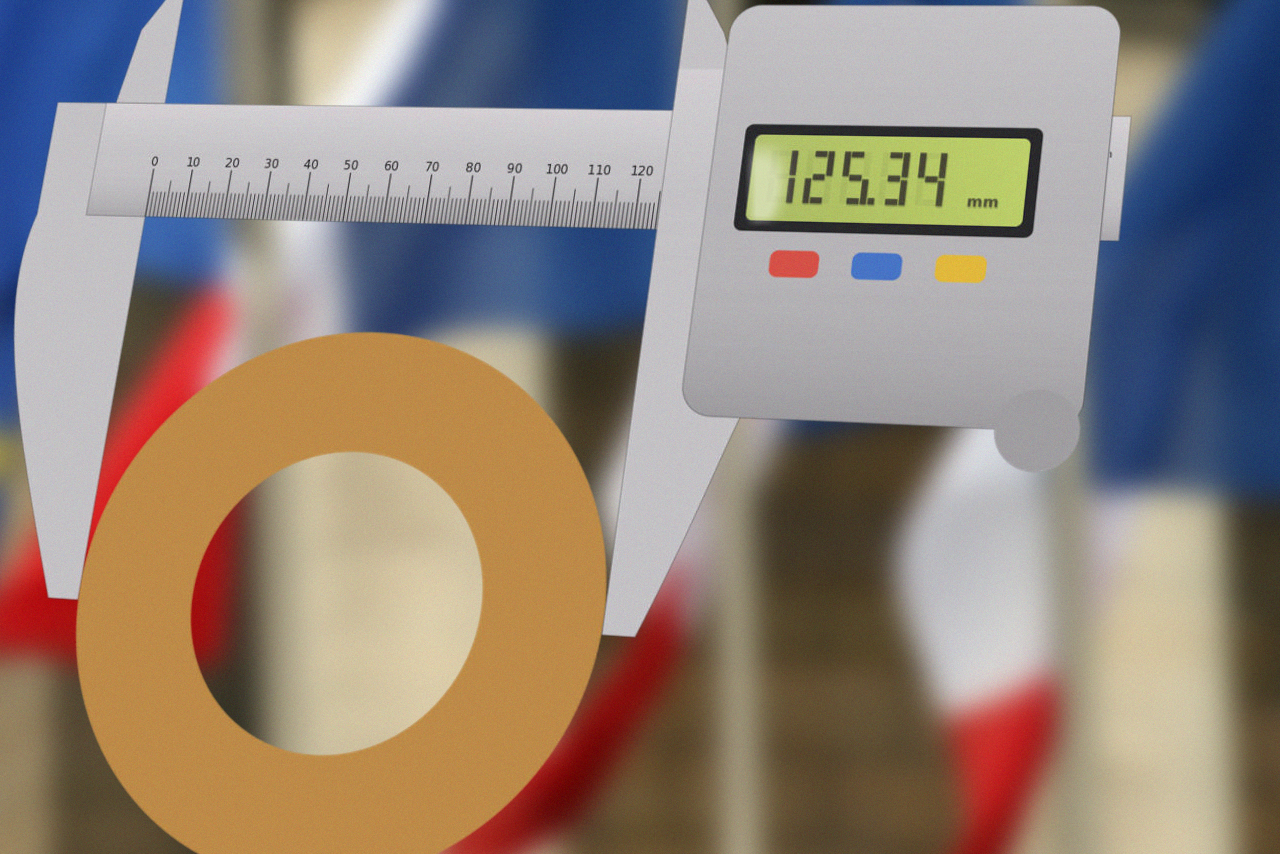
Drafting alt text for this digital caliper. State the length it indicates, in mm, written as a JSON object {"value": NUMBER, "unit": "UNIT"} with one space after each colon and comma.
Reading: {"value": 125.34, "unit": "mm"}
